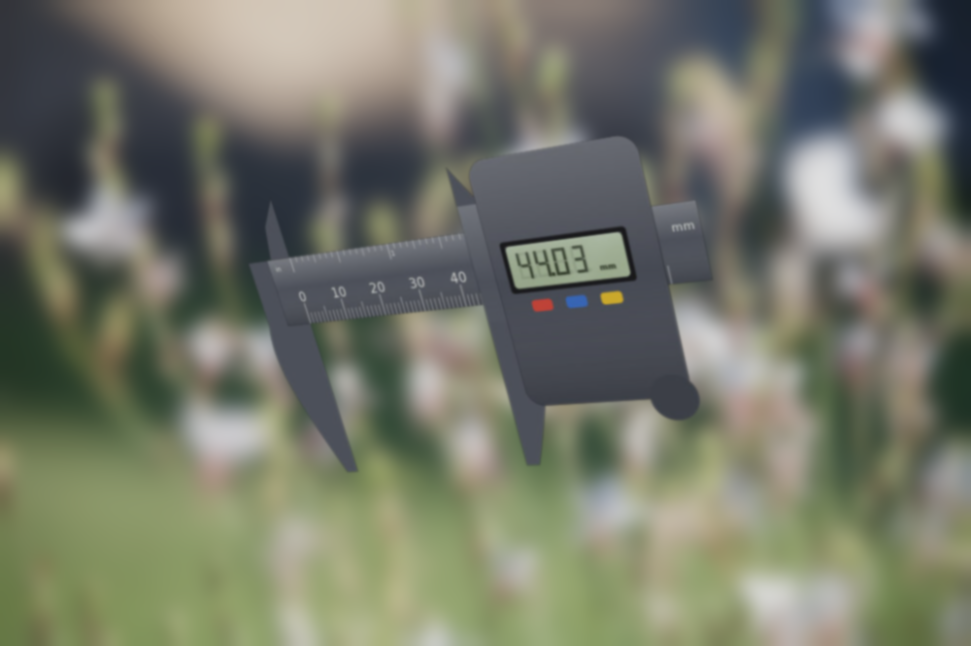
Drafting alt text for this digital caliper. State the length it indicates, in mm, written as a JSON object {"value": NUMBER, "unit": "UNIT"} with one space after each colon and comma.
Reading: {"value": 44.03, "unit": "mm"}
